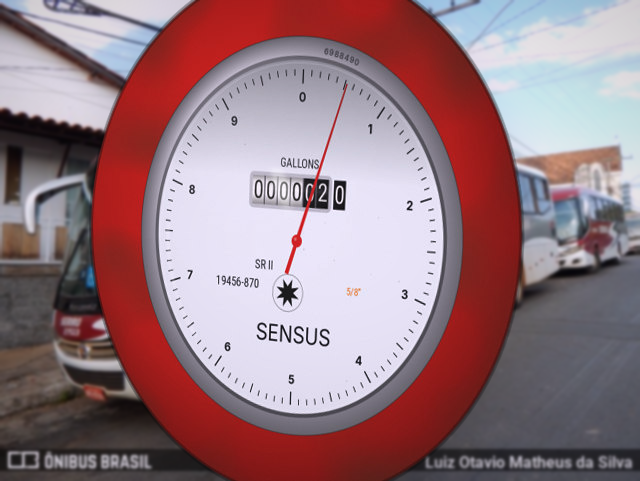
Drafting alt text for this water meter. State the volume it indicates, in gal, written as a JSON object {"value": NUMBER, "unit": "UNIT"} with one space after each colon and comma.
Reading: {"value": 20.5, "unit": "gal"}
